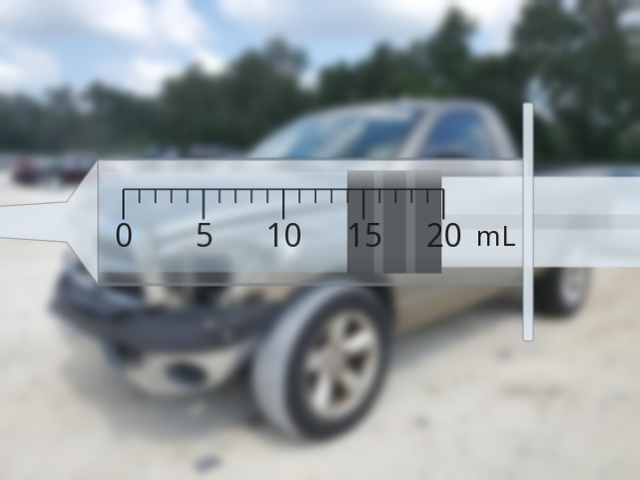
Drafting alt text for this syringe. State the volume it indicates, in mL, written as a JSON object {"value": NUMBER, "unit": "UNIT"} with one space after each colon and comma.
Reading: {"value": 14, "unit": "mL"}
